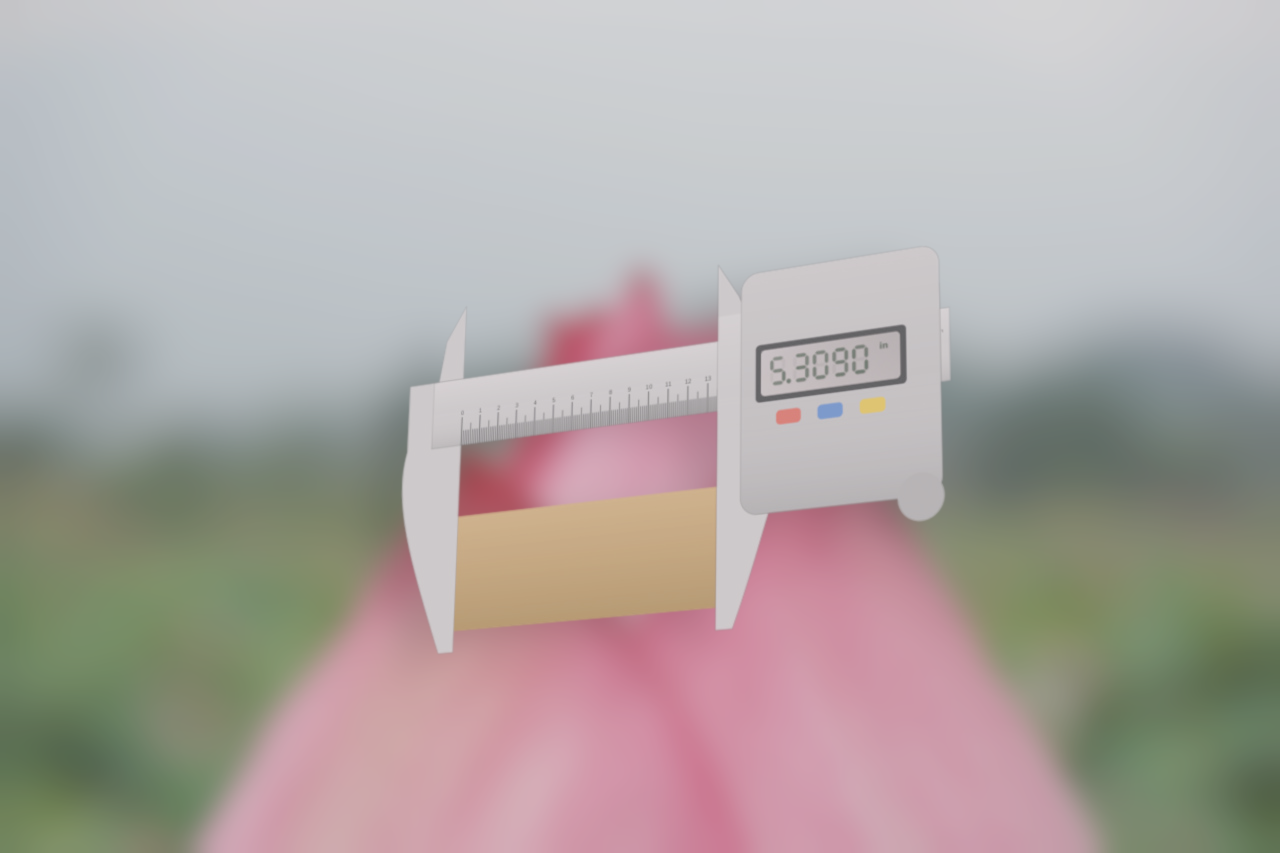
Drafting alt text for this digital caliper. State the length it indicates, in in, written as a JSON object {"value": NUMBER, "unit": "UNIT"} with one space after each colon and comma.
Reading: {"value": 5.3090, "unit": "in"}
